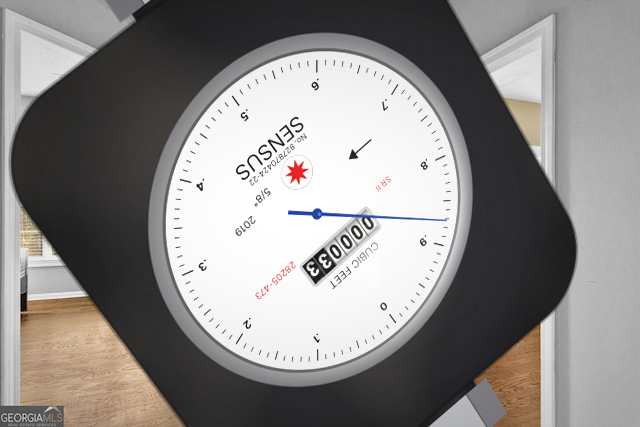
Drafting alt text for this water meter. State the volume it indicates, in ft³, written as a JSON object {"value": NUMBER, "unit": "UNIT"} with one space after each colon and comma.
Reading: {"value": 32.87, "unit": "ft³"}
